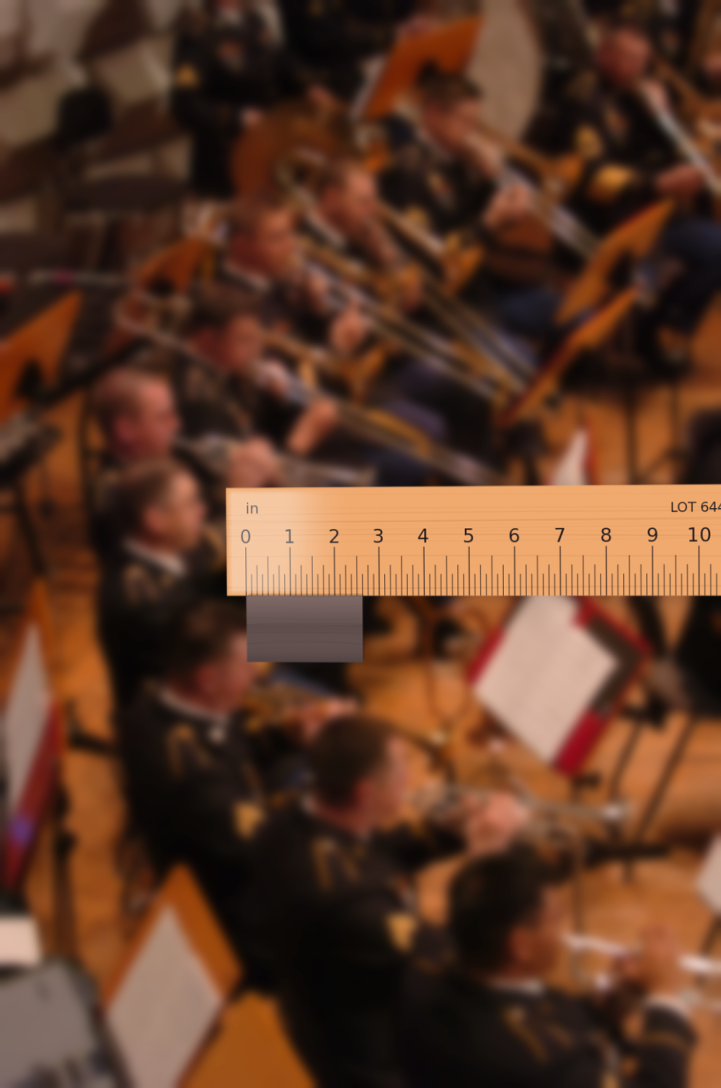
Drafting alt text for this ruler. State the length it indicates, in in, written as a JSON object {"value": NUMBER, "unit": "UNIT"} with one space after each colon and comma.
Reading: {"value": 2.625, "unit": "in"}
